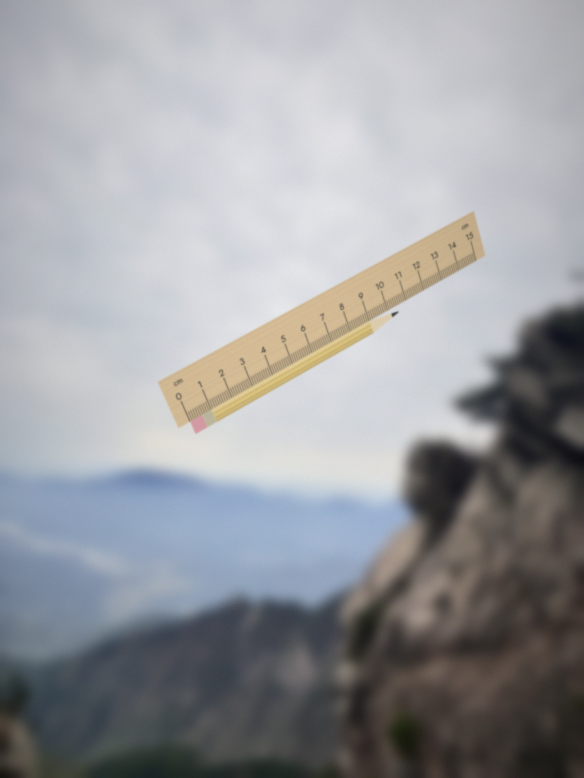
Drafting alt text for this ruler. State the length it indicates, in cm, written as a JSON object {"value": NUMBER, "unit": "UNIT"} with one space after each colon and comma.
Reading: {"value": 10.5, "unit": "cm"}
